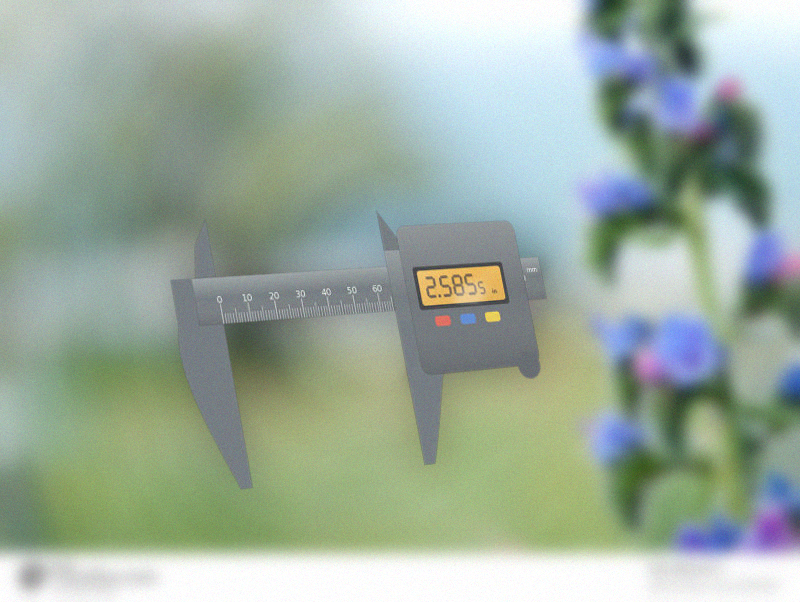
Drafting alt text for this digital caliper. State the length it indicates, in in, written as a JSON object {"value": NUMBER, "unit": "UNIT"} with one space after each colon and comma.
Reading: {"value": 2.5855, "unit": "in"}
